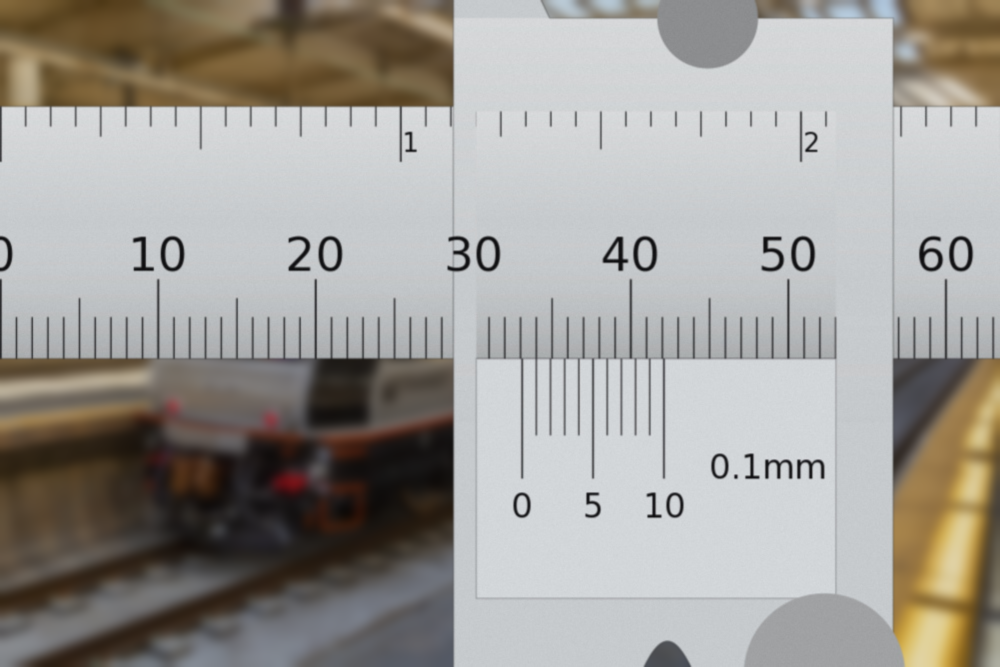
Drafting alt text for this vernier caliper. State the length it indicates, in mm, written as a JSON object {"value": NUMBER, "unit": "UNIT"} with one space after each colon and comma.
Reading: {"value": 33.1, "unit": "mm"}
